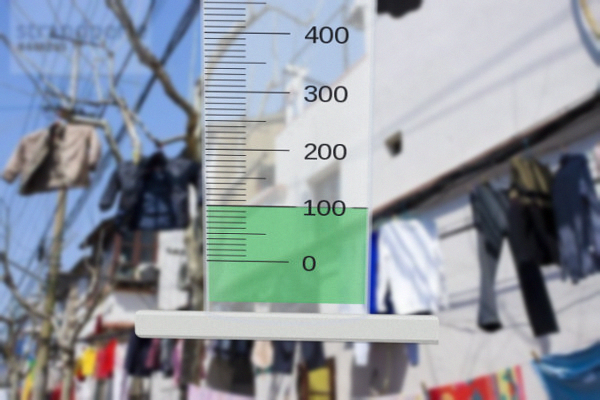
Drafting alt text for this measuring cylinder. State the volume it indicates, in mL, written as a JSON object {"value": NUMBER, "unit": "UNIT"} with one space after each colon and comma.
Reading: {"value": 100, "unit": "mL"}
